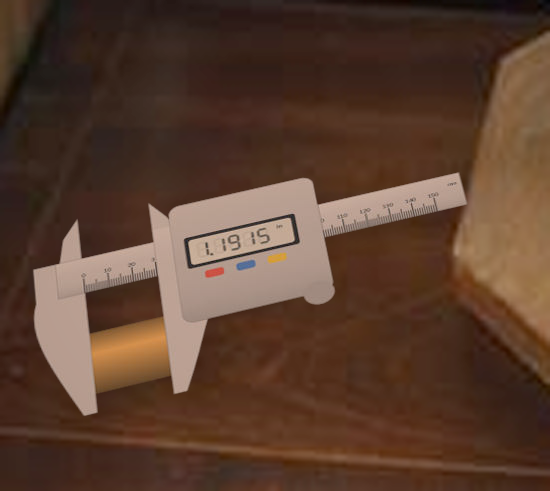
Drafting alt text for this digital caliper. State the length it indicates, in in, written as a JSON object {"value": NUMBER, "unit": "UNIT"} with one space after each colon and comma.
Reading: {"value": 1.1915, "unit": "in"}
